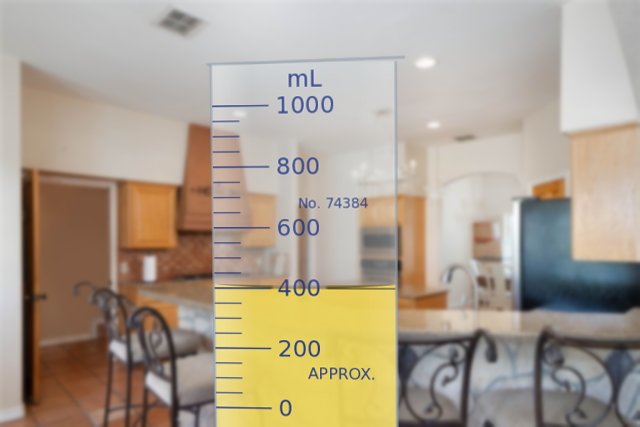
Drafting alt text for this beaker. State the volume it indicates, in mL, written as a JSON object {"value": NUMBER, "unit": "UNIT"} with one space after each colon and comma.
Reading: {"value": 400, "unit": "mL"}
